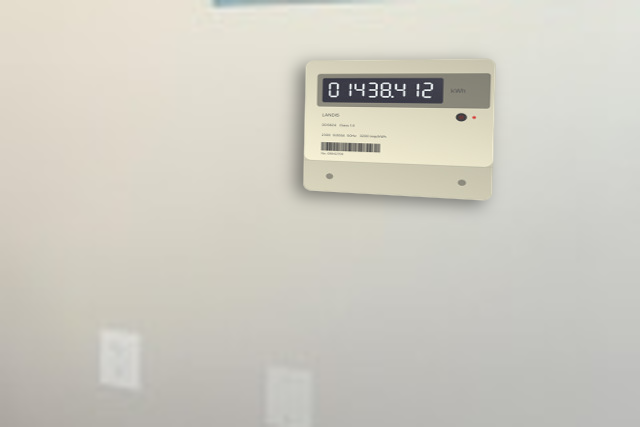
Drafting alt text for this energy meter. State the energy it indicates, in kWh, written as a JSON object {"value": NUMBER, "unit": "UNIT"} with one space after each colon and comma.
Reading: {"value": 1438.412, "unit": "kWh"}
